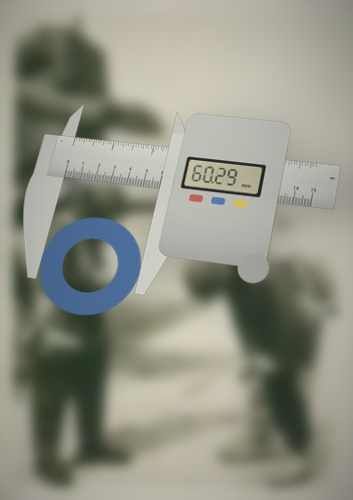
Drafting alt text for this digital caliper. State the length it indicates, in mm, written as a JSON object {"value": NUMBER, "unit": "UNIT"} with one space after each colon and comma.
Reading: {"value": 60.29, "unit": "mm"}
